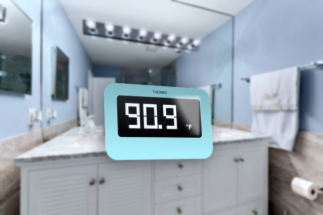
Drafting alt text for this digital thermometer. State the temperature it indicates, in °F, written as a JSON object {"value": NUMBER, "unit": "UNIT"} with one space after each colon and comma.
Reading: {"value": 90.9, "unit": "°F"}
